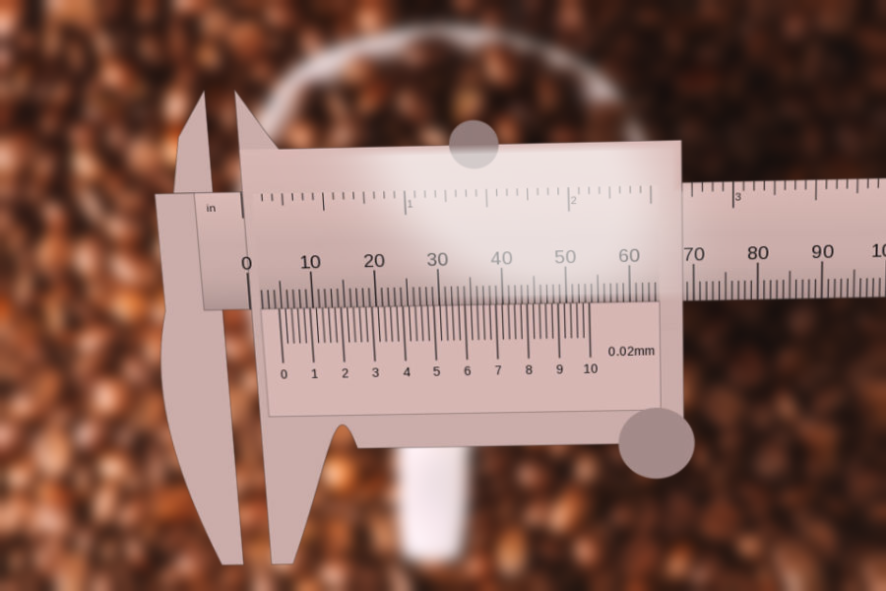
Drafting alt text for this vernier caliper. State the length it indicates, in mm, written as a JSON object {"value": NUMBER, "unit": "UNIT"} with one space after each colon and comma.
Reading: {"value": 4.6, "unit": "mm"}
